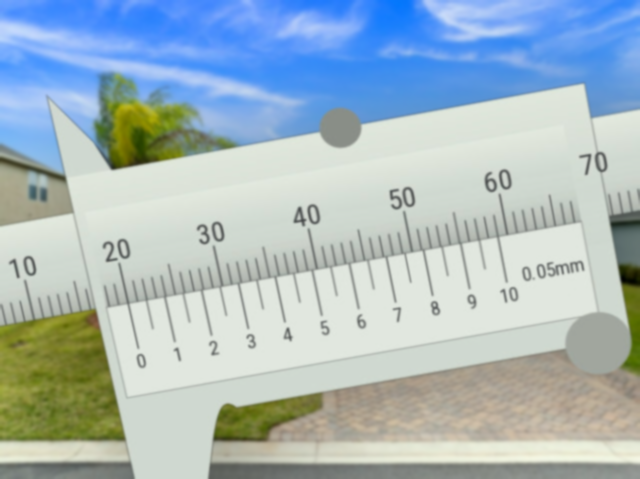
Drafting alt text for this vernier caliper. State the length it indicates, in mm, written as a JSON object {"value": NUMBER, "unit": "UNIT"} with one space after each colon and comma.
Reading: {"value": 20.0, "unit": "mm"}
